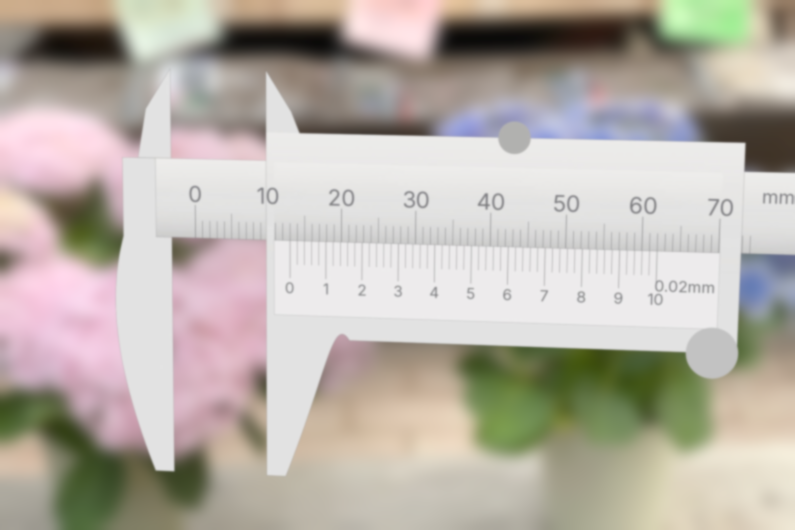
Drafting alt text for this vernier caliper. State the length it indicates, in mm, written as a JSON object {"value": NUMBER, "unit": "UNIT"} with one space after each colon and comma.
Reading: {"value": 13.0, "unit": "mm"}
